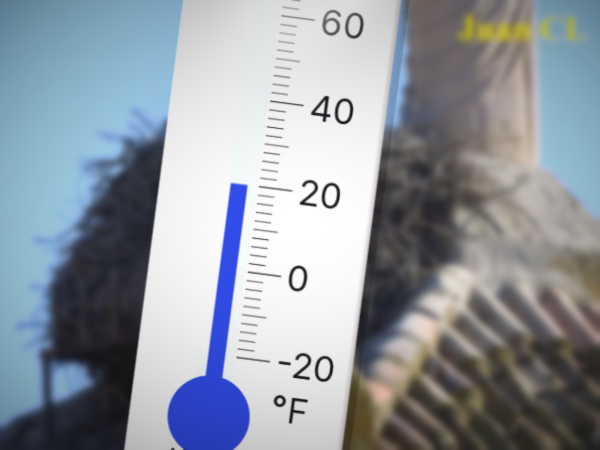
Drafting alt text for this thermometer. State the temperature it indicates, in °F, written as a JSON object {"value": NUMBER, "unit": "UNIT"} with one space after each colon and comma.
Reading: {"value": 20, "unit": "°F"}
